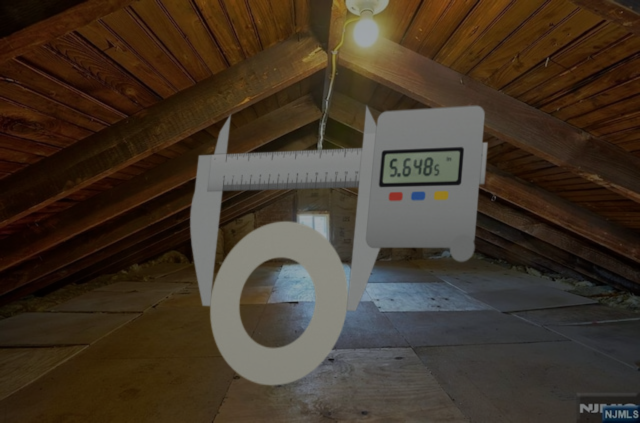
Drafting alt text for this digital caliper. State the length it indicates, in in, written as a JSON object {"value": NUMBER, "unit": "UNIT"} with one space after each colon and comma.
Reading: {"value": 5.6485, "unit": "in"}
